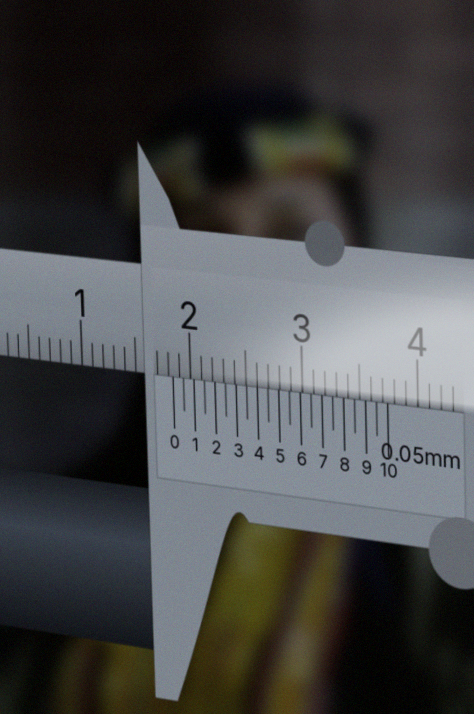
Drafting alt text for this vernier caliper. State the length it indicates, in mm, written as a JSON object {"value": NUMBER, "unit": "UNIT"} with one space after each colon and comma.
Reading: {"value": 18.4, "unit": "mm"}
